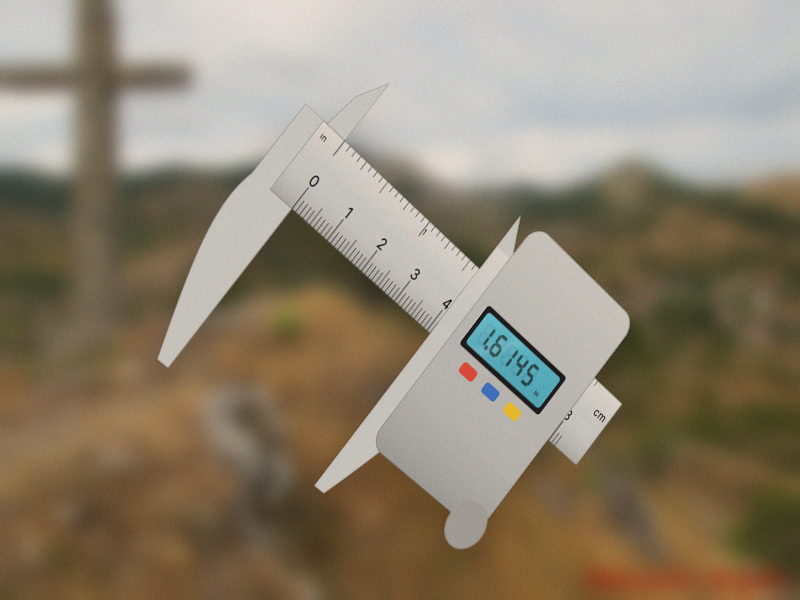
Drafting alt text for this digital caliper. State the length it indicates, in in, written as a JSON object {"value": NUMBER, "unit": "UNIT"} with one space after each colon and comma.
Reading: {"value": 1.6145, "unit": "in"}
